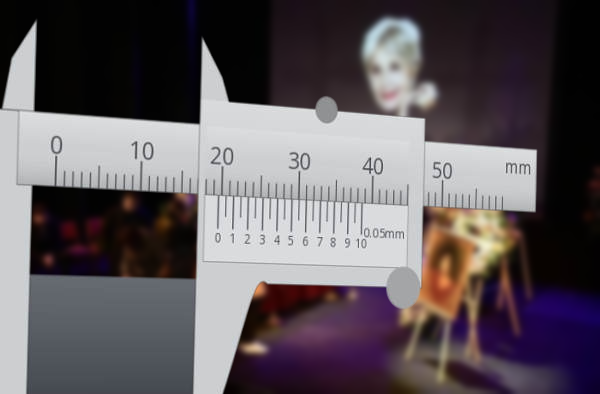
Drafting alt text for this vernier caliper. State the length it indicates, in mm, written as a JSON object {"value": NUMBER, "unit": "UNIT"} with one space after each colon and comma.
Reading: {"value": 19.6, "unit": "mm"}
